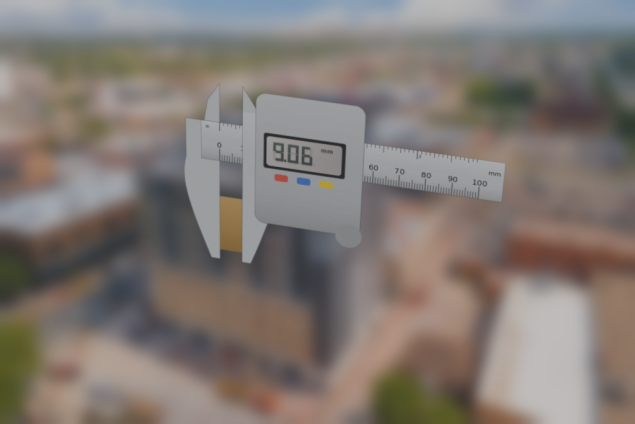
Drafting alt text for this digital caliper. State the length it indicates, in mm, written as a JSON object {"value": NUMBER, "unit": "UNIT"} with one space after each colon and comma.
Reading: {"value": 9.06, "unit": "mm"}
